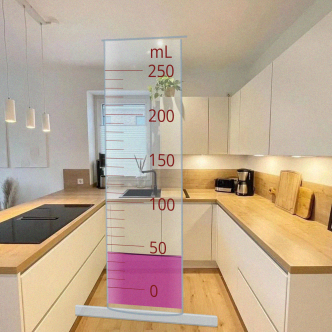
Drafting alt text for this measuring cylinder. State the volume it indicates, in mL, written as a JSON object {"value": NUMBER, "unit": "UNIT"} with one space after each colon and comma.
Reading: {"value": 40, "unit": "mL"}
